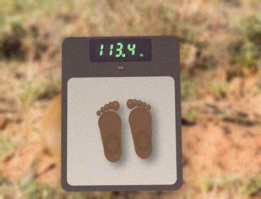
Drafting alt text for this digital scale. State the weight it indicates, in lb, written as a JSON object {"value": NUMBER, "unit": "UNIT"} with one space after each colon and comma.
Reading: {"value": 113.4, "unit": "lb"}
